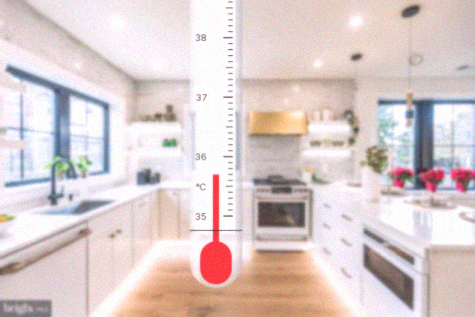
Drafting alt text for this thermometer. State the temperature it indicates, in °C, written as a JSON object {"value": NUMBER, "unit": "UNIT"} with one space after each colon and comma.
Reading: {"value": 35.7, "unit": "°C"}
